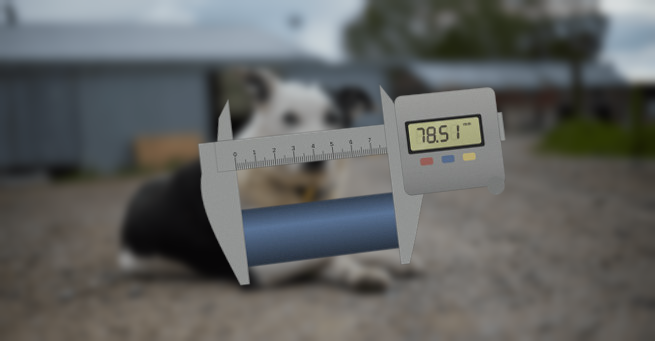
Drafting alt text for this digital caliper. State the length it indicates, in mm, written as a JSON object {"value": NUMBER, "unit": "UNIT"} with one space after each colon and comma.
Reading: {"value": 78.51, "unit": "mm"}
